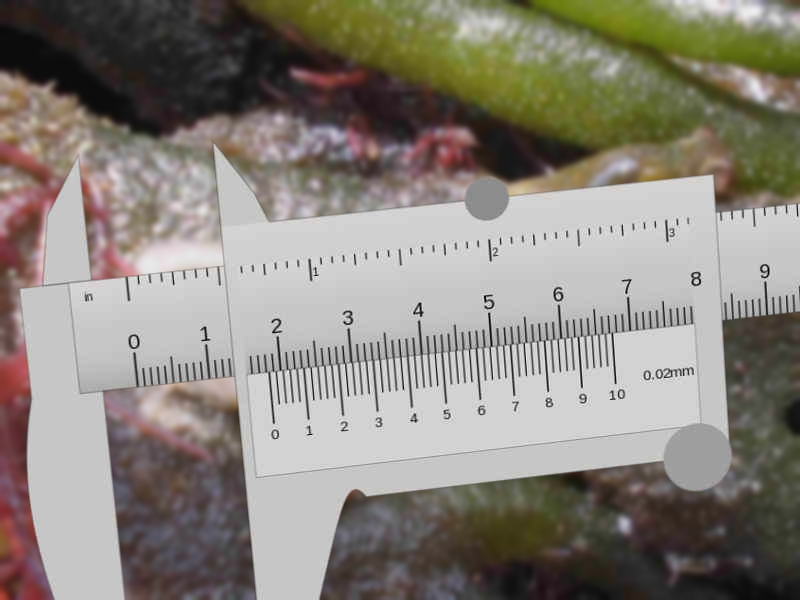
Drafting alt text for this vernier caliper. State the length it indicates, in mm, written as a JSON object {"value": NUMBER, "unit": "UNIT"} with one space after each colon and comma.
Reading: {"value": 18.4, "unit": "mm"}
